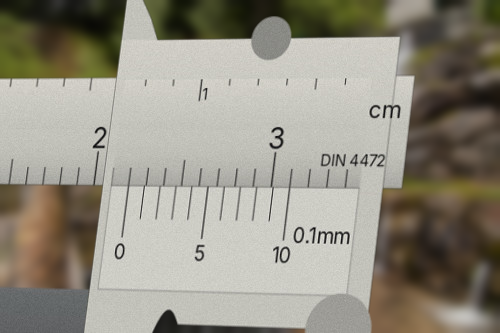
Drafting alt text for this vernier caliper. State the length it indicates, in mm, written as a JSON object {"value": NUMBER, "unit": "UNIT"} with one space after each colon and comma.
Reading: {"value": 22.0, "unit": "mm"}
